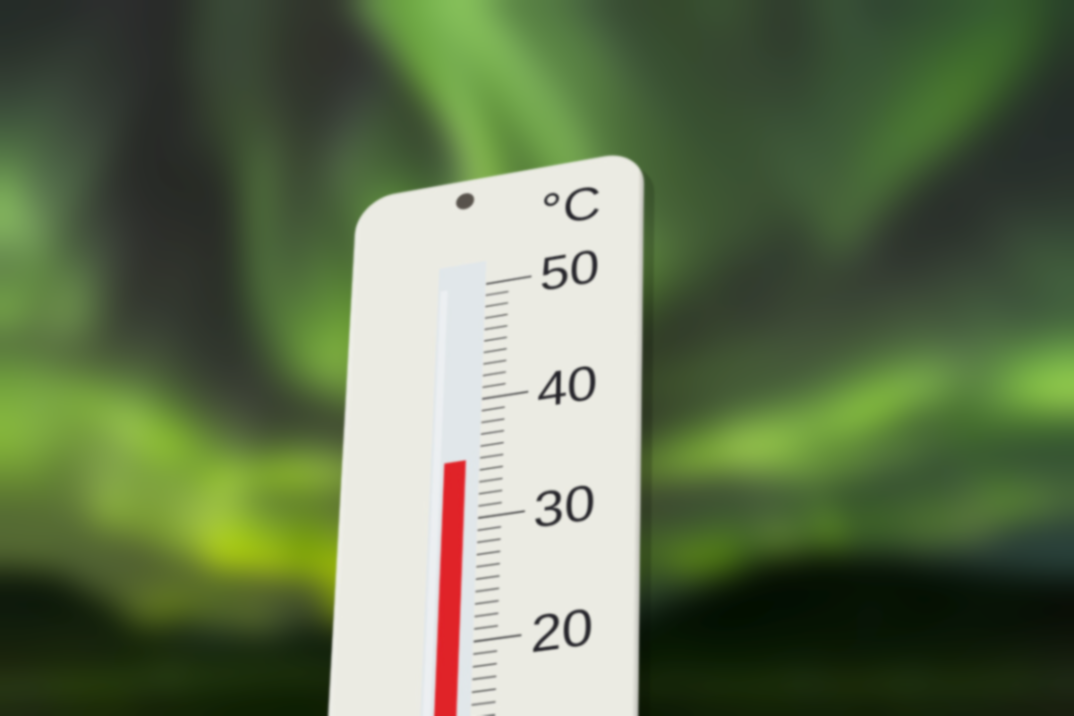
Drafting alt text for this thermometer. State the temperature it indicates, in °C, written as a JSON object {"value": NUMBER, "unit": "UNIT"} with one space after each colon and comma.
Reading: {"value": 35, "unit": "°C"}
